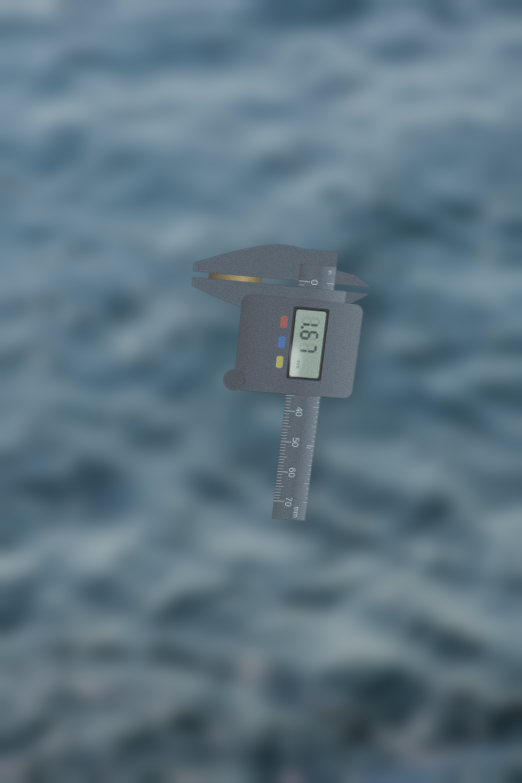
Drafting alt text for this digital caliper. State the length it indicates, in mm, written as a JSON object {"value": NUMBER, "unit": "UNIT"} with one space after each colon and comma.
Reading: {"value": 1.67, "unit": "mm"}
